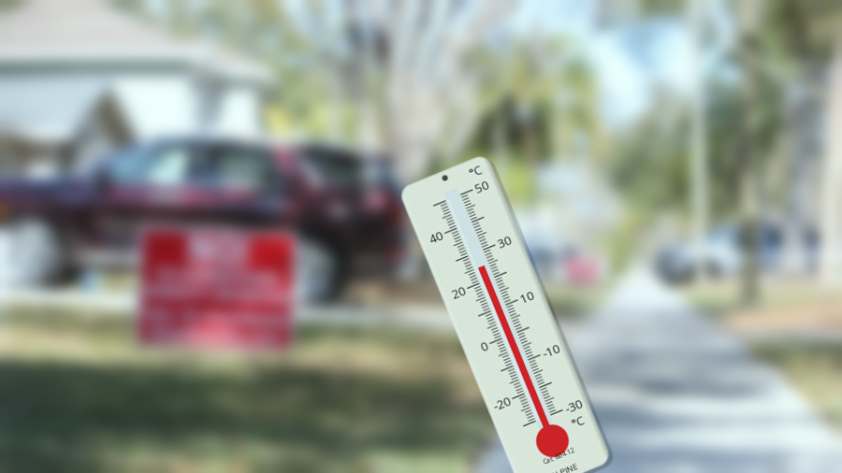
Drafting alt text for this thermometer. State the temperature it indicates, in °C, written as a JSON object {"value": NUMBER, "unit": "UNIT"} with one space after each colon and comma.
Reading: {"value": 25, "unit": "°C"}
